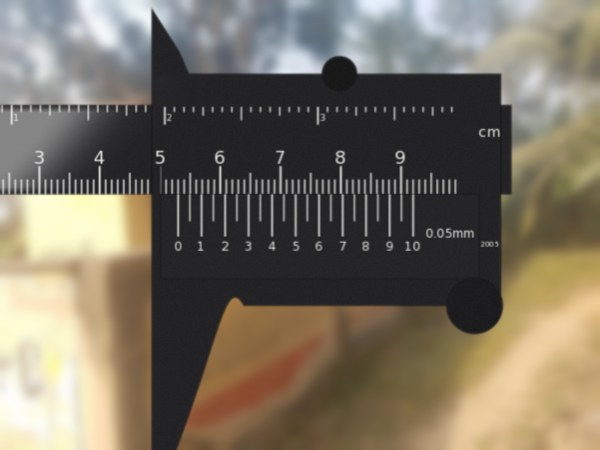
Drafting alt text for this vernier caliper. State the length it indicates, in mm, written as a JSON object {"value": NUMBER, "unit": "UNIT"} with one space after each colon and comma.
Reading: {"value": 53.0, "unit": "mm"}
